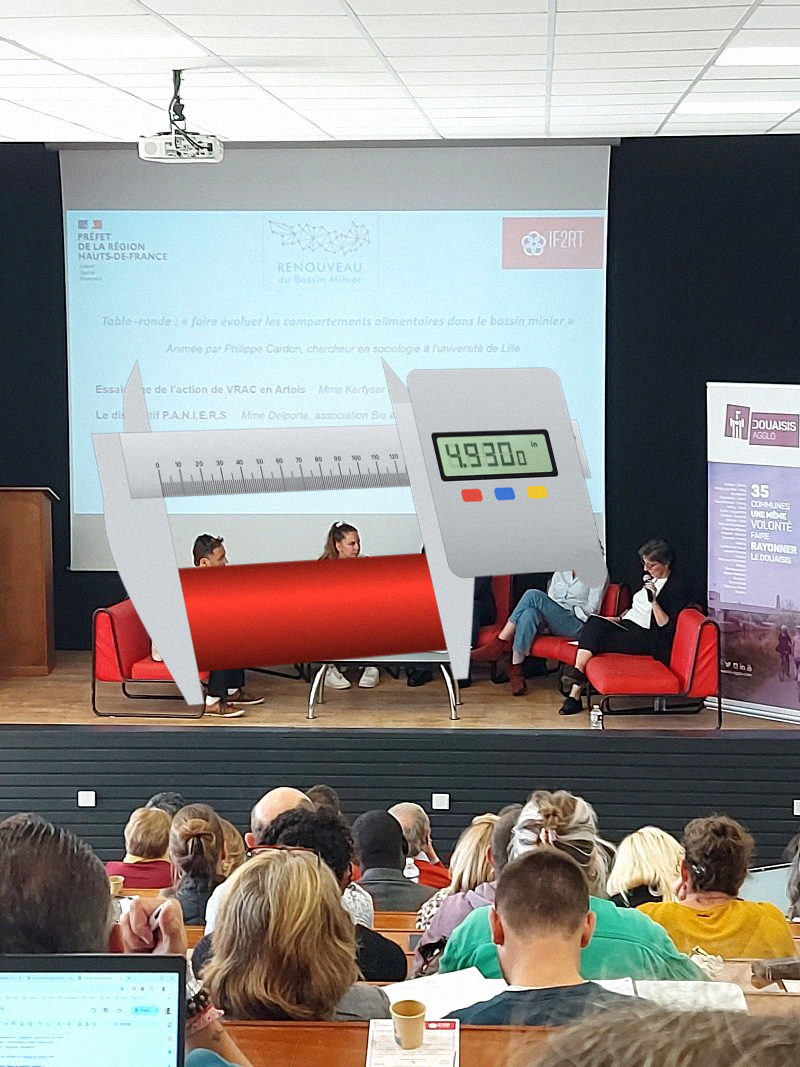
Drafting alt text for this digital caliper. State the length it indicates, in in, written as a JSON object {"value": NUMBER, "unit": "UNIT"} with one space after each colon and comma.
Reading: {"value": 4.9300, "unit": "in"}
